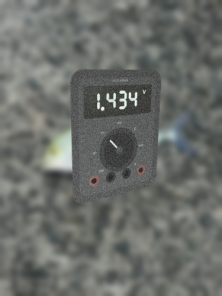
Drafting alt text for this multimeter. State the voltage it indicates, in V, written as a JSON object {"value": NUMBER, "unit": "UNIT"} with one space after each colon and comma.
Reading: {"value": 1.434, "unit": "V"}
